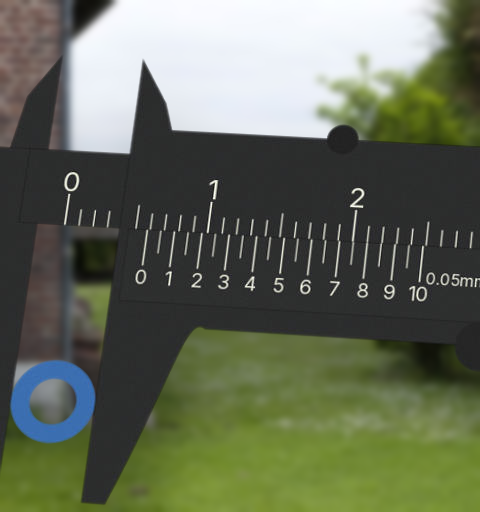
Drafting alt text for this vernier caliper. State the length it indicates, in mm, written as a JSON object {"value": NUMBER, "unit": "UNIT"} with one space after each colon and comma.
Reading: {"value": 5.8, "unit": "mm"}
